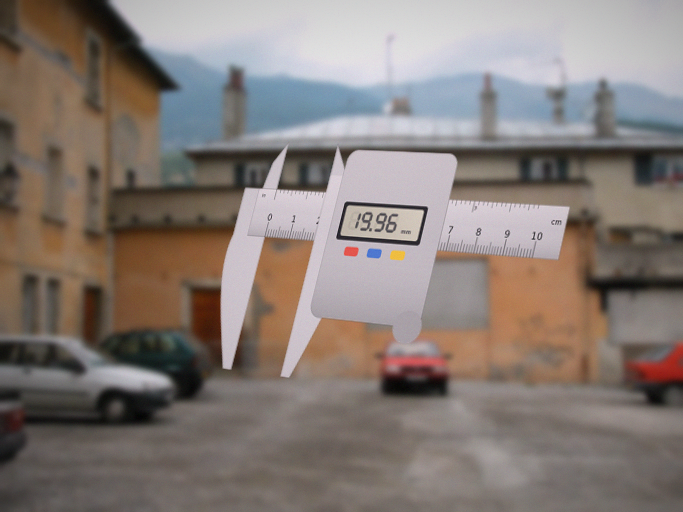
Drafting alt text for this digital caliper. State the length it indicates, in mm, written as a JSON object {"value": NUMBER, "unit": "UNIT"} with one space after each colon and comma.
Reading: {"value": 19.96, "unit": "mm"}
